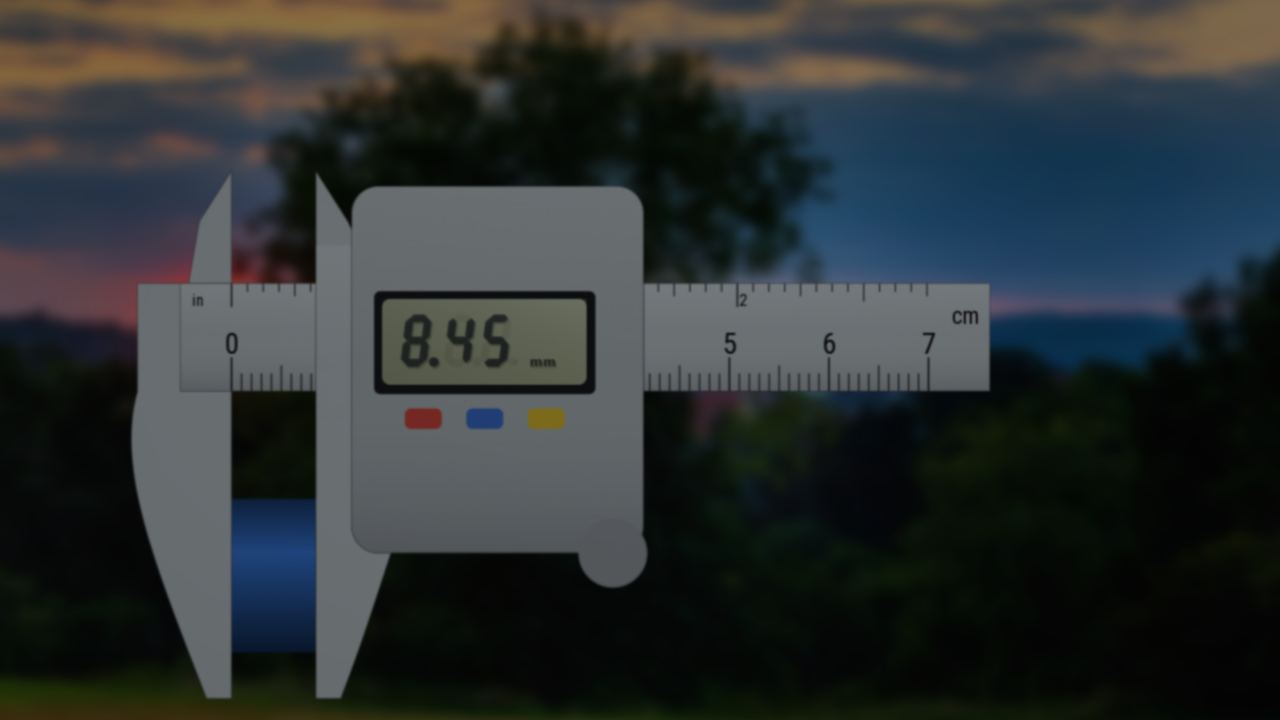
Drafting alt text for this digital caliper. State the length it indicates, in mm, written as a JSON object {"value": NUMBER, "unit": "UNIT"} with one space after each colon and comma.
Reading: {"value": 8.45, "unit": "mm"}
